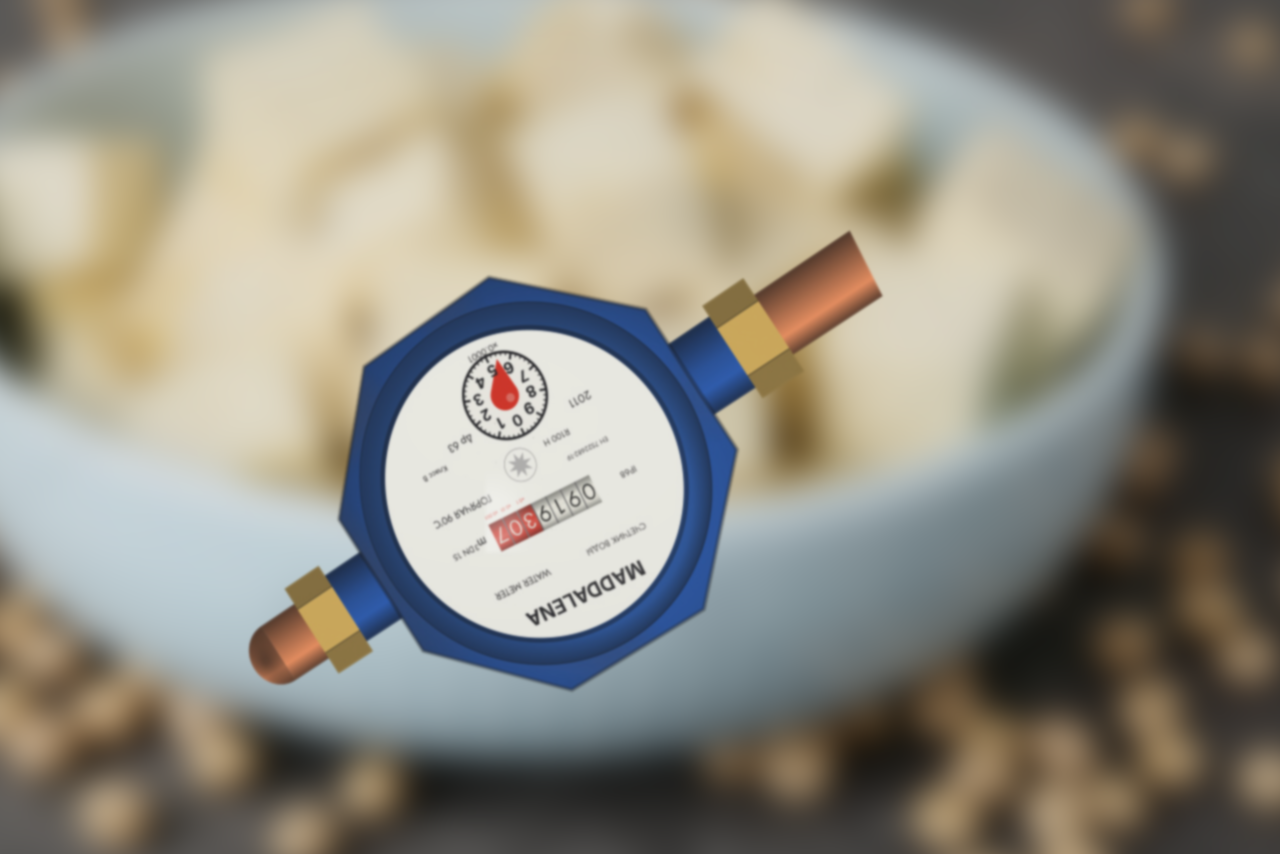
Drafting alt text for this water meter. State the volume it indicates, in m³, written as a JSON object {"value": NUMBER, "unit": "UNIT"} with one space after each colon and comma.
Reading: {"value": 919.3075, "unit": "m³"}
